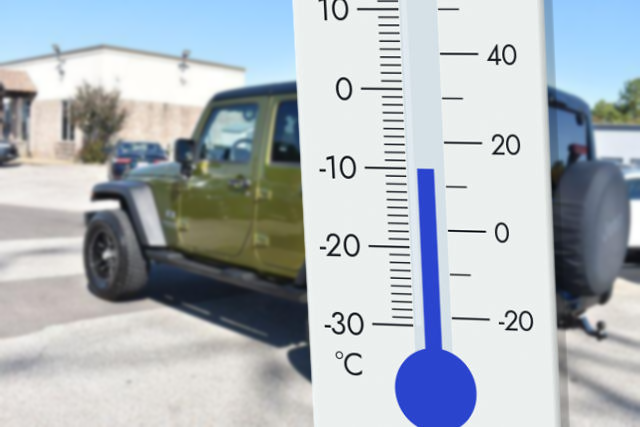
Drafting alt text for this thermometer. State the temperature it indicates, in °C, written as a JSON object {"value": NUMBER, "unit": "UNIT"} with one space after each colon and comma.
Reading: {"value": -10, "unit": "°C"}
